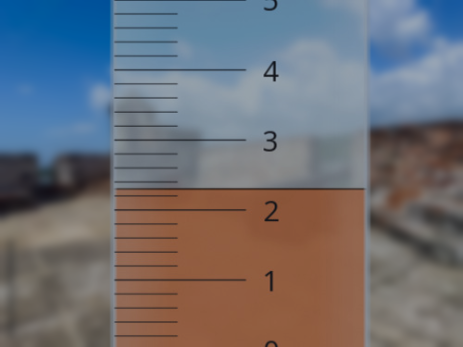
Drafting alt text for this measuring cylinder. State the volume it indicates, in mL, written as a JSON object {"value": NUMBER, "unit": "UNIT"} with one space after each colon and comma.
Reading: {"value": 2.3, "unit": "mL"}
